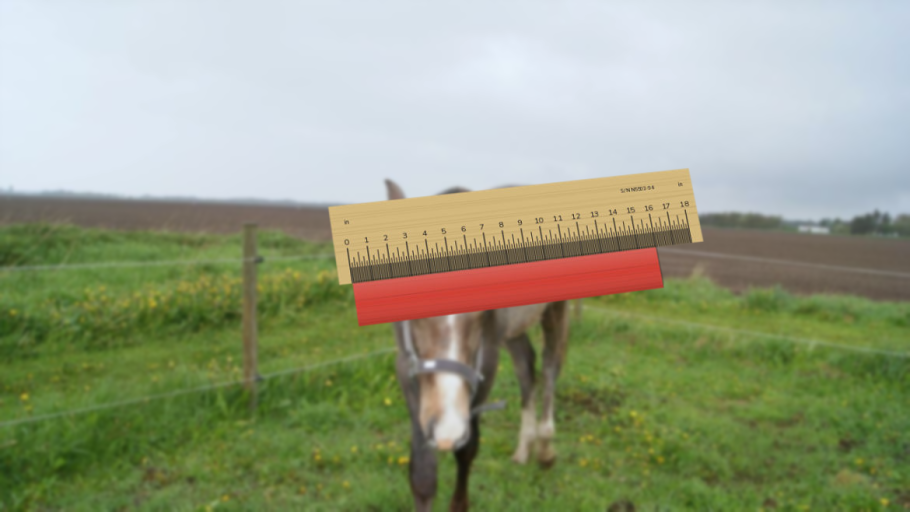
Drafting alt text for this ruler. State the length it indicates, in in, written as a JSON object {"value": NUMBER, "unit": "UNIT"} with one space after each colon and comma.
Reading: {"value": 16, "unit": "in"}
